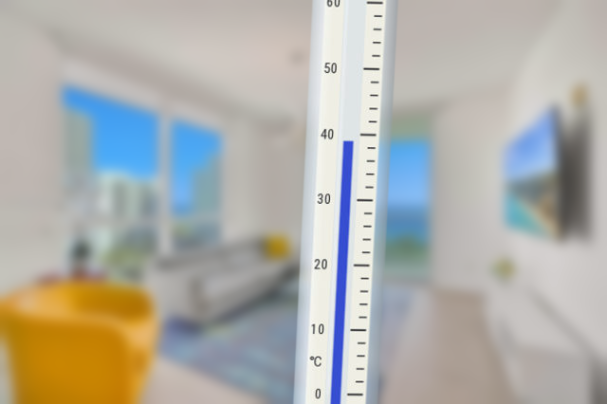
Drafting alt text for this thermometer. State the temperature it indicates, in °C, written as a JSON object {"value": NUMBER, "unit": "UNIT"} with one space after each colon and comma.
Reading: {"value": 39, "unit": "°C"}
